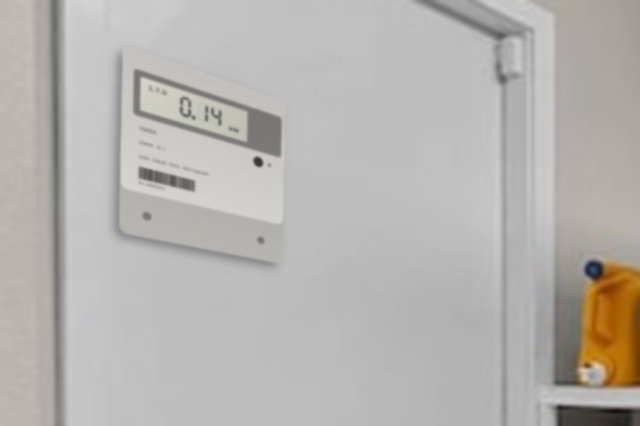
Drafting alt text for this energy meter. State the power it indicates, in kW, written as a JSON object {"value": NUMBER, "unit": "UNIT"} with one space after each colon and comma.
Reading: {"value": 0.14, "unit": "kW"}
